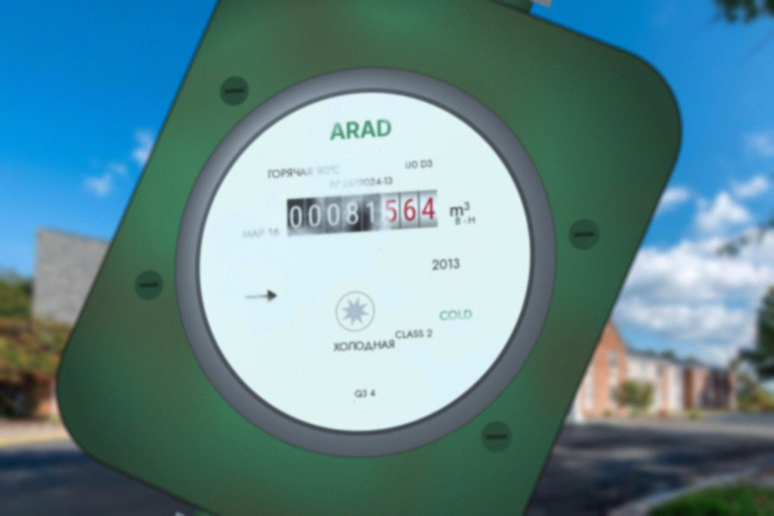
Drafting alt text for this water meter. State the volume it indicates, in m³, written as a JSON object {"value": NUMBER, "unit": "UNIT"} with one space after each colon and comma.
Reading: {"value": 81.564, "unit": "m³"}
